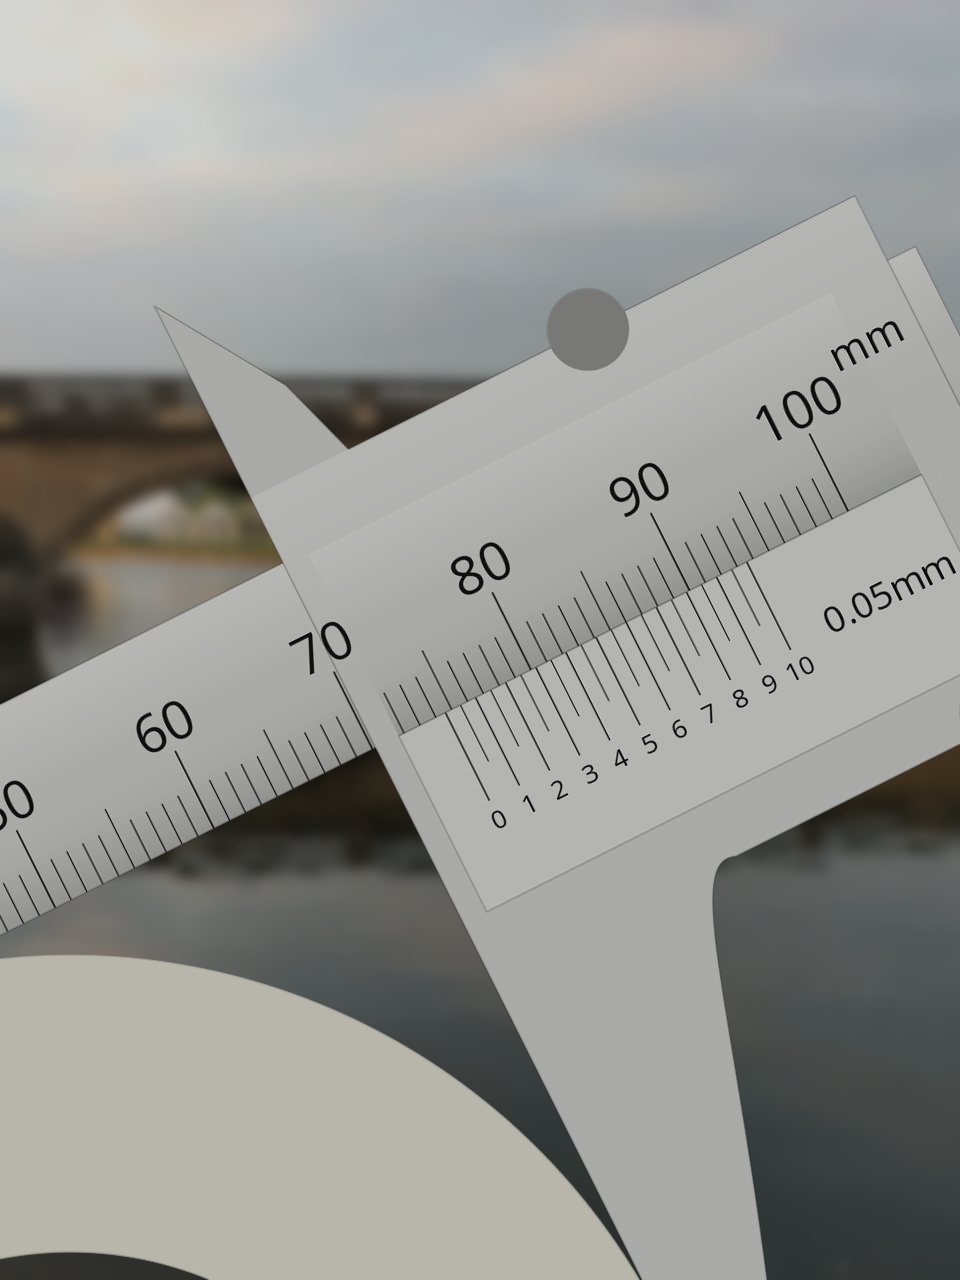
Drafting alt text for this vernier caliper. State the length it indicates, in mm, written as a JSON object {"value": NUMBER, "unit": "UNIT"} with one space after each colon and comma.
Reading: {"value": 74.6, "unit": "mm"}
